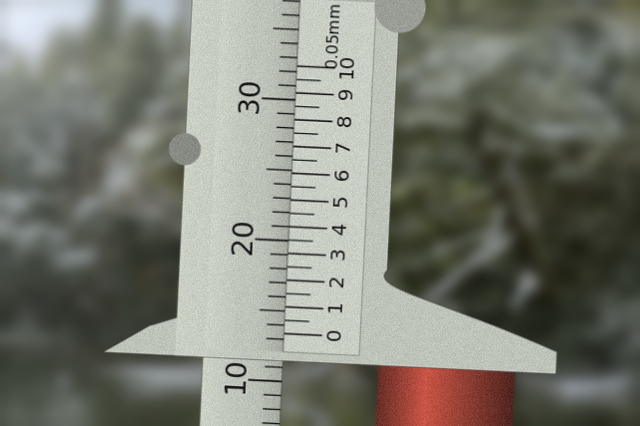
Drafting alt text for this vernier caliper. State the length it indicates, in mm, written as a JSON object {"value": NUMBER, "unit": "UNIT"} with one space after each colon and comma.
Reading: {"value": 13.4, "unit": "mm"}
